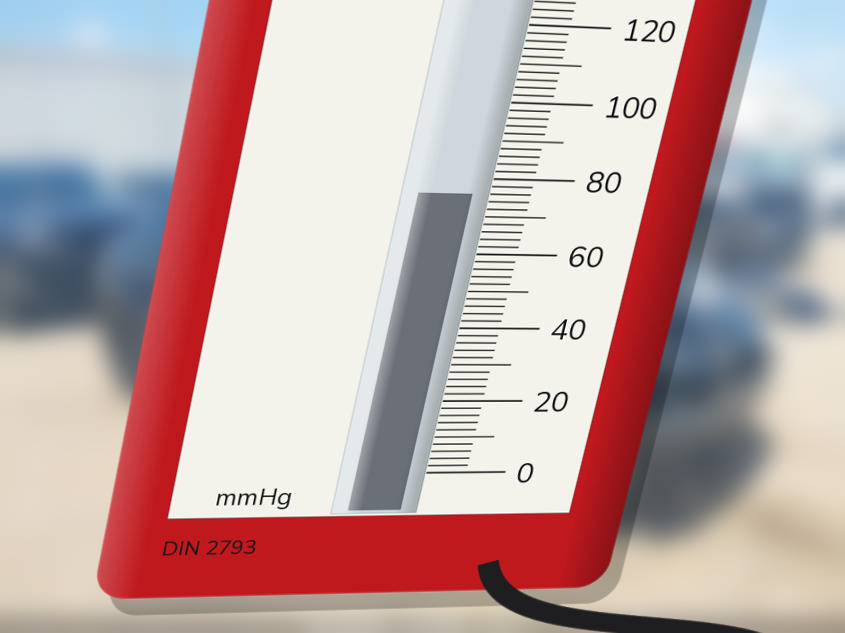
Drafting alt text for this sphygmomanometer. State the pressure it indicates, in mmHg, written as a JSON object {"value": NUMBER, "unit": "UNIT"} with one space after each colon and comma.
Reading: {"value": 76, "unit": "mmHg"}
